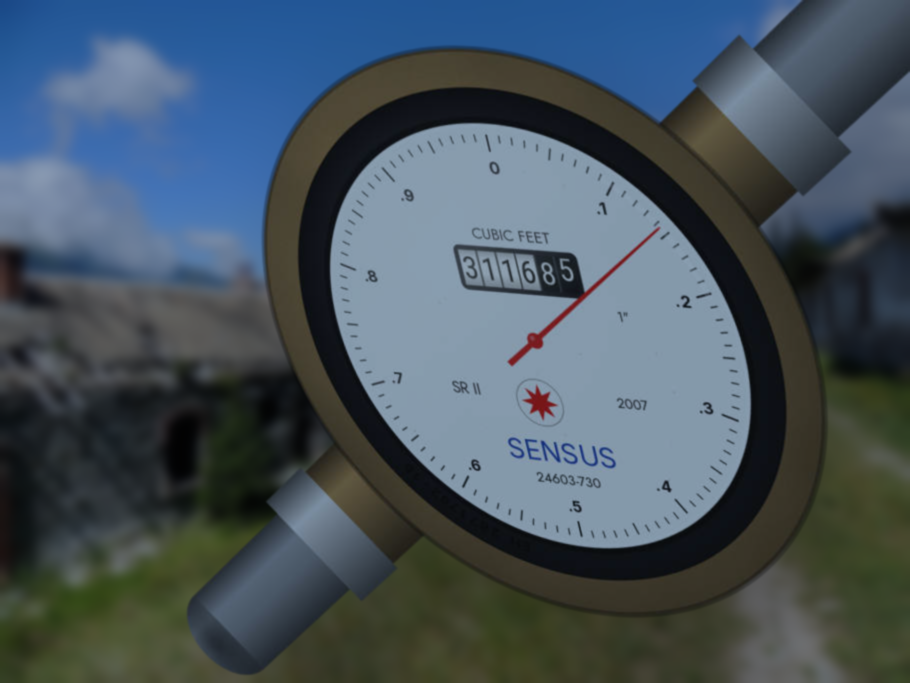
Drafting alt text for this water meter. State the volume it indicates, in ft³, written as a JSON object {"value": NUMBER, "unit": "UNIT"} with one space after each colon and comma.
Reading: {"value": 311685.14, "unit": "ft³"}
